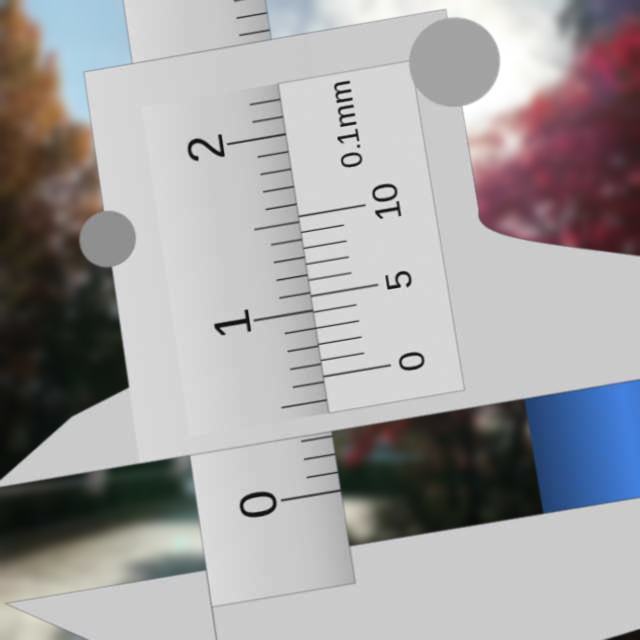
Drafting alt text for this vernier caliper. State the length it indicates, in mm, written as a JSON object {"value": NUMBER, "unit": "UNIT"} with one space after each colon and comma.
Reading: {"value": 6.3, "unit": "mm"}
